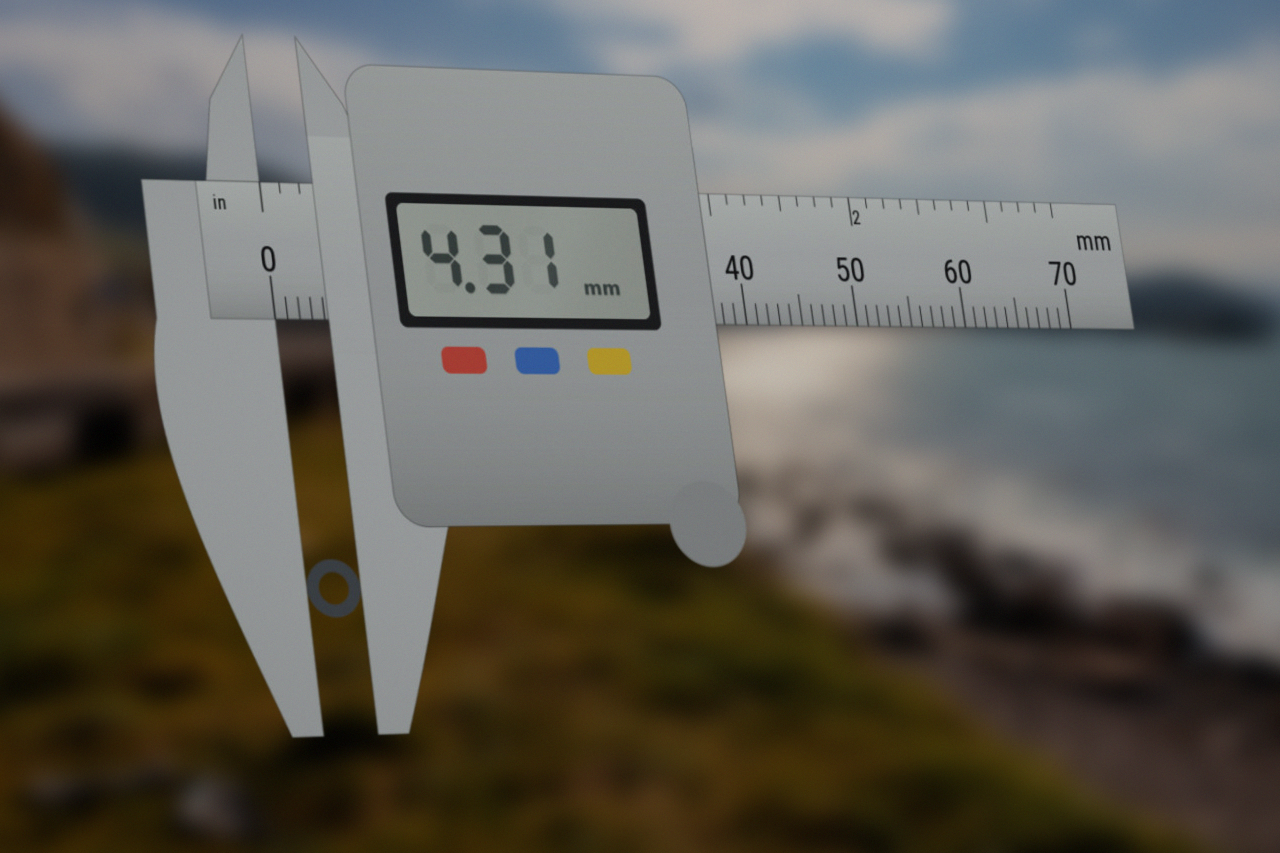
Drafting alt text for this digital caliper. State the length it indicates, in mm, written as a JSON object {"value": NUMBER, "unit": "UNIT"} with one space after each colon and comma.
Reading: {"value": 4.31, "unit": "mm"}
